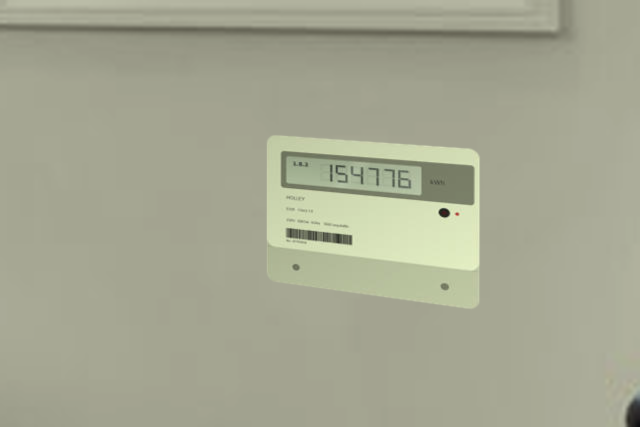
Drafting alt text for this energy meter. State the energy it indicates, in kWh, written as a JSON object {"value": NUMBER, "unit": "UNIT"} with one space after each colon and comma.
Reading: {"value": 154776, "unit": "kWh"}
